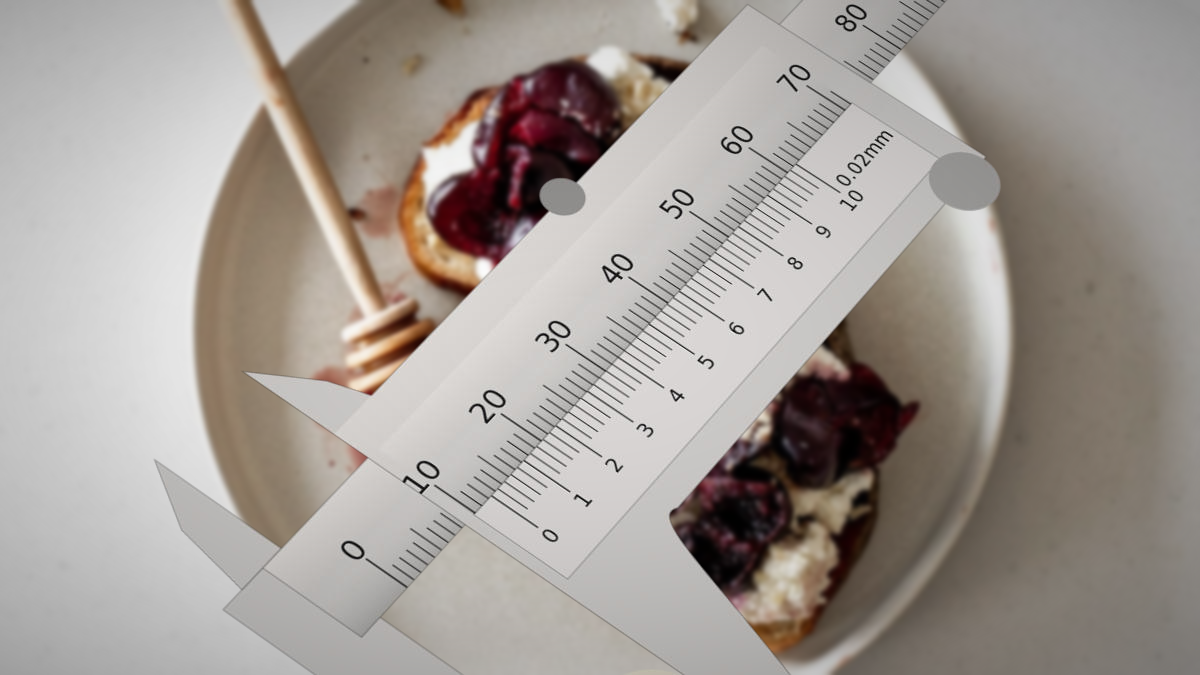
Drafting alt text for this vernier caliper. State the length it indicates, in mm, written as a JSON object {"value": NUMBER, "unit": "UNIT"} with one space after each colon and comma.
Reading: {"value": 12.4, "unit": "mm"}
